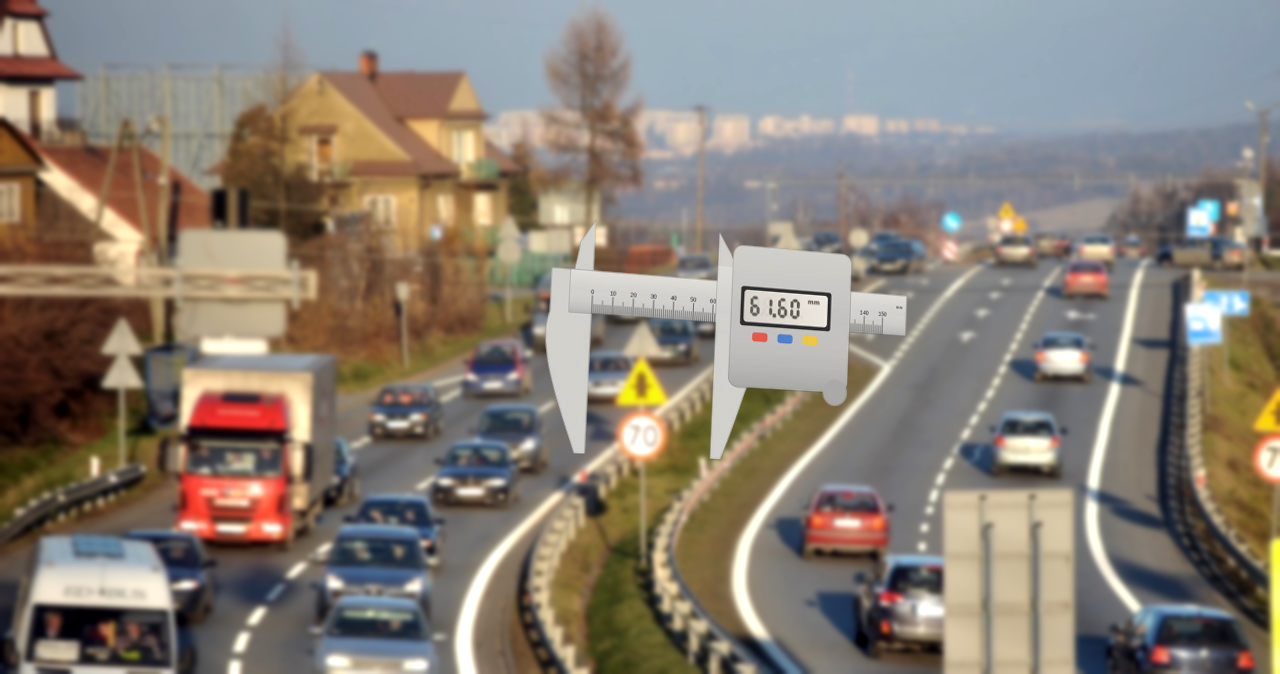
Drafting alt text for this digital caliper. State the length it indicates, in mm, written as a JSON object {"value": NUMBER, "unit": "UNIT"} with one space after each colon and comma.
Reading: {"value": 61.60, "unit": "mm"}
